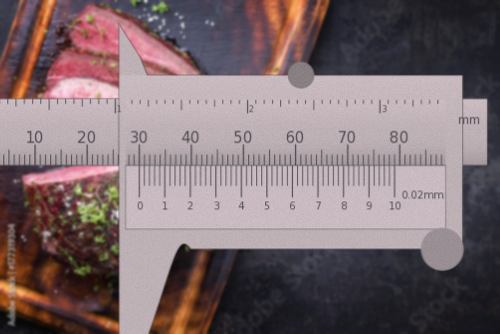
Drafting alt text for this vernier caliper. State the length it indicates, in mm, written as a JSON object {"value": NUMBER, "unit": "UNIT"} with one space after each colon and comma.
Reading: {"value": 30.0, "unit": "mm"}
